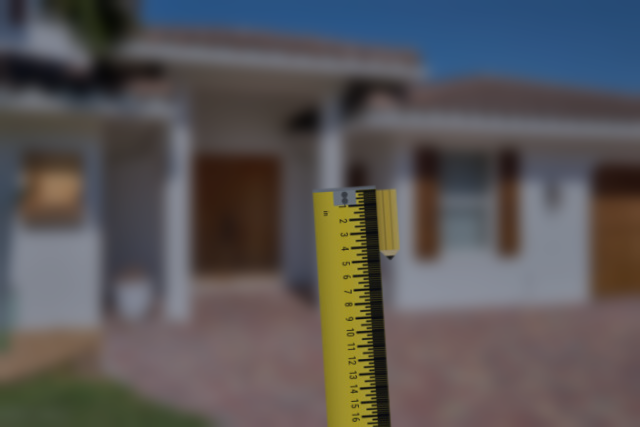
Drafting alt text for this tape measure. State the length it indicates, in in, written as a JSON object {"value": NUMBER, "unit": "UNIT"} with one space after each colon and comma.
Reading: {"value": 5, "unit": "in"}
